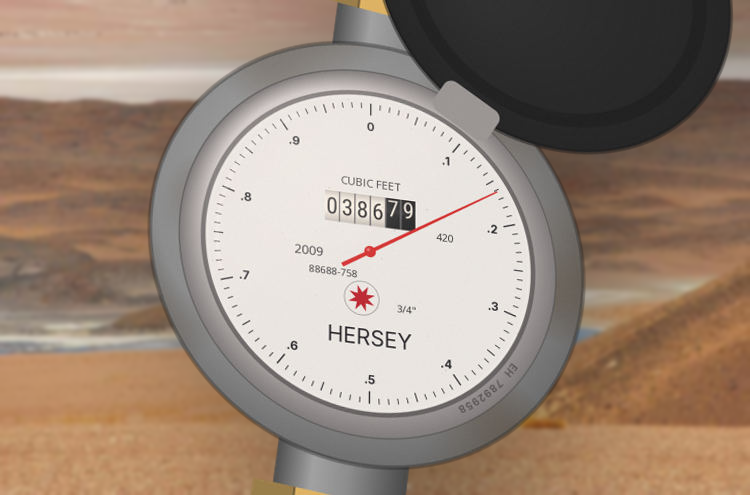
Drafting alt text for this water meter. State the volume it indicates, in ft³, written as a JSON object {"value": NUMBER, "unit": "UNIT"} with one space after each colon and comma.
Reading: {"value": 38679.16, "unit": "ft³"}
